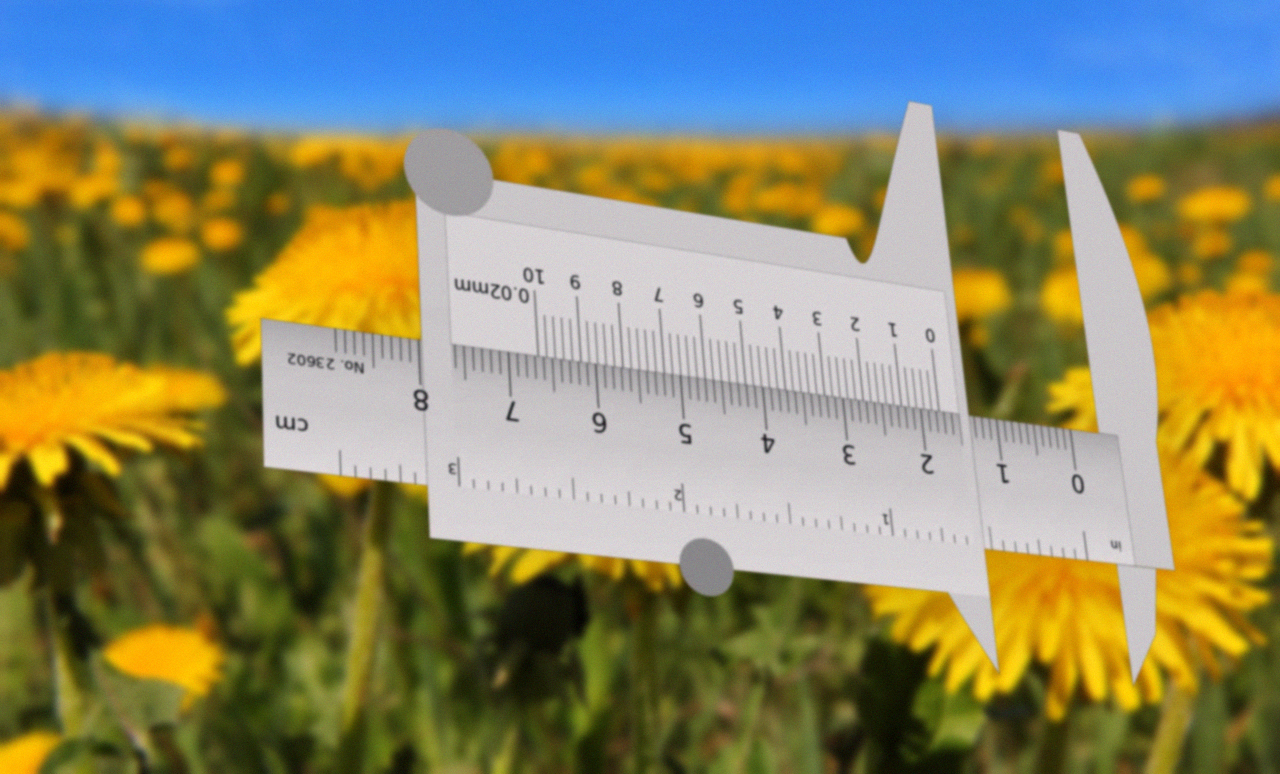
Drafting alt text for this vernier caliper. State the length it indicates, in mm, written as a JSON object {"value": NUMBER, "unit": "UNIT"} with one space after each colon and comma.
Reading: {"value": 17.6, "unit": "mm"}
